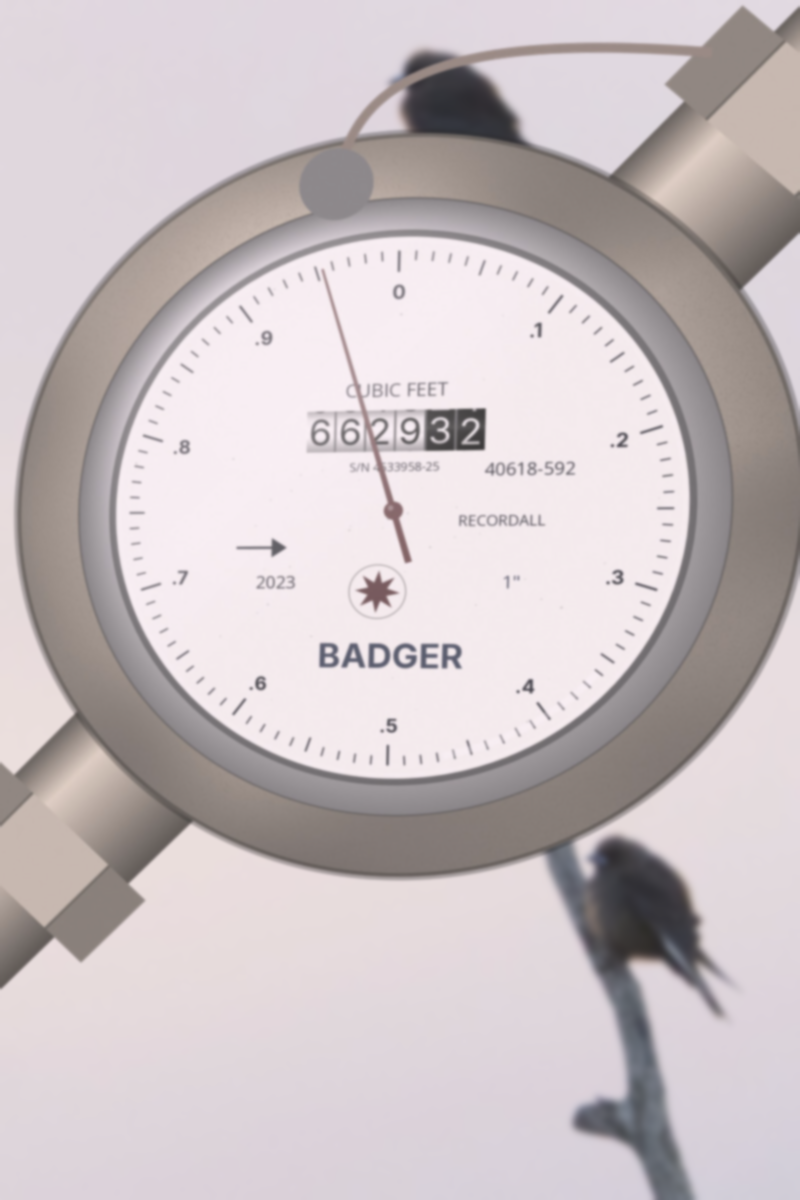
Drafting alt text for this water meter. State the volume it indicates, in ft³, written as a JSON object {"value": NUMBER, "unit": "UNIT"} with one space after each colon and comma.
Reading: {"value": 662931.95, "unit": "ft³"}
